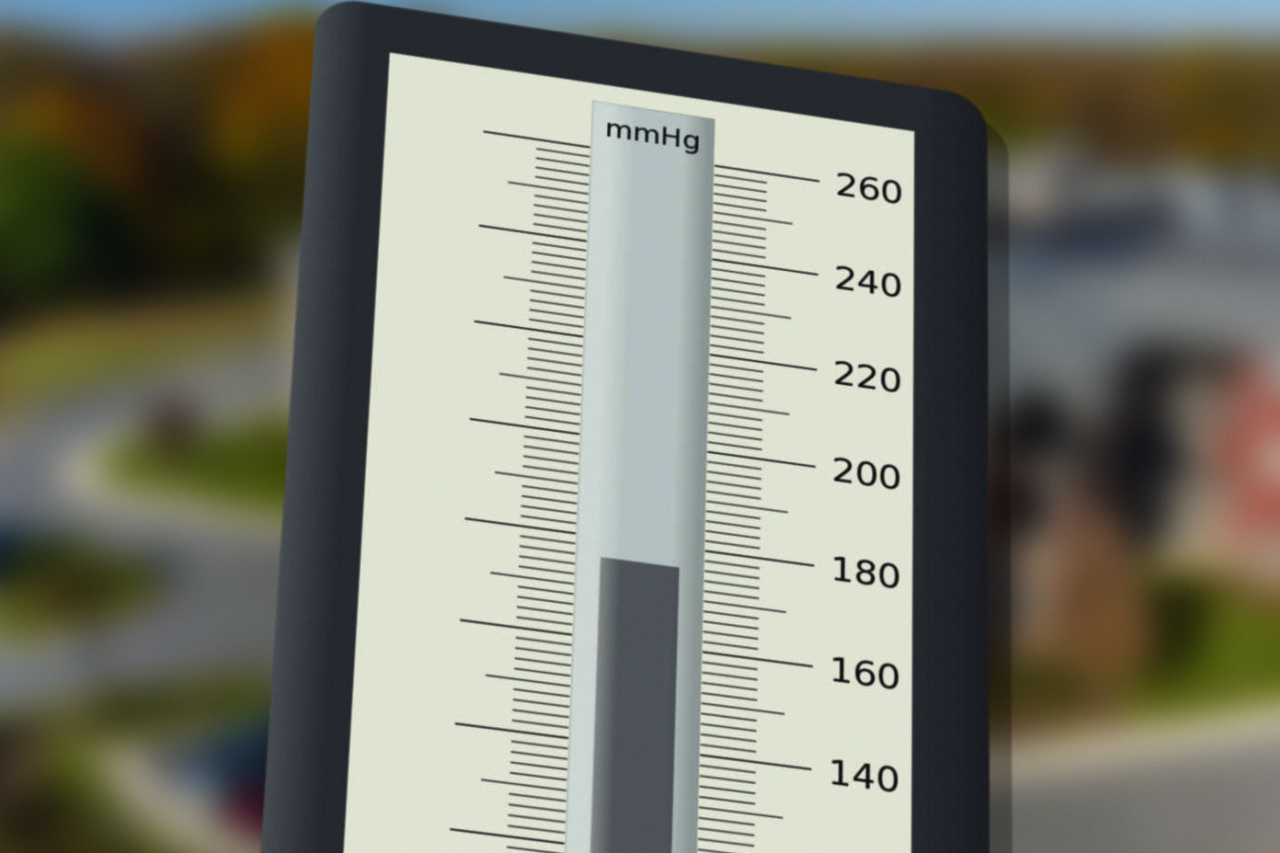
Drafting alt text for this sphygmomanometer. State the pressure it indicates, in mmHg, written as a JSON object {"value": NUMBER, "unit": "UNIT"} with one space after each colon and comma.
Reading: {"value": 176, "unit": "mmHg"}
